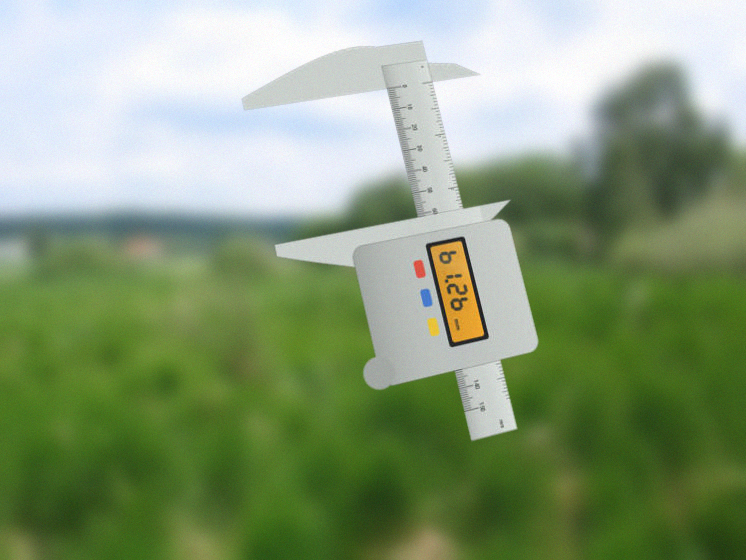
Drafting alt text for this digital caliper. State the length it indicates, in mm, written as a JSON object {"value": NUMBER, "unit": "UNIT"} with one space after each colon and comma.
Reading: {"value": 61.26, "unit": "mm"}
